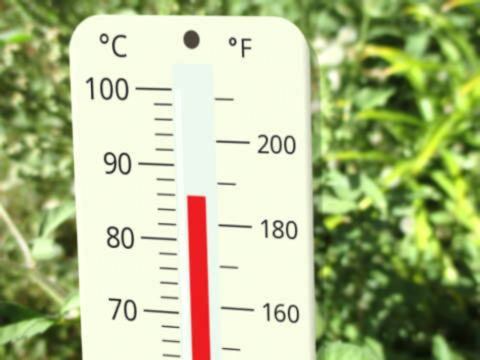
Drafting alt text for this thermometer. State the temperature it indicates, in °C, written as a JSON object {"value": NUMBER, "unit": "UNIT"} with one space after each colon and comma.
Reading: {"value": 86, "unit": "°C"}
